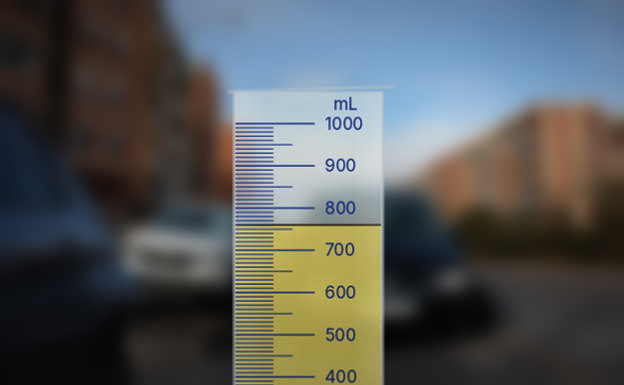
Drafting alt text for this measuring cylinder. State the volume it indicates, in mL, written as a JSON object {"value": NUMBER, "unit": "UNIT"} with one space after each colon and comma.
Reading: {"value": 760, "unit": "mL"}
